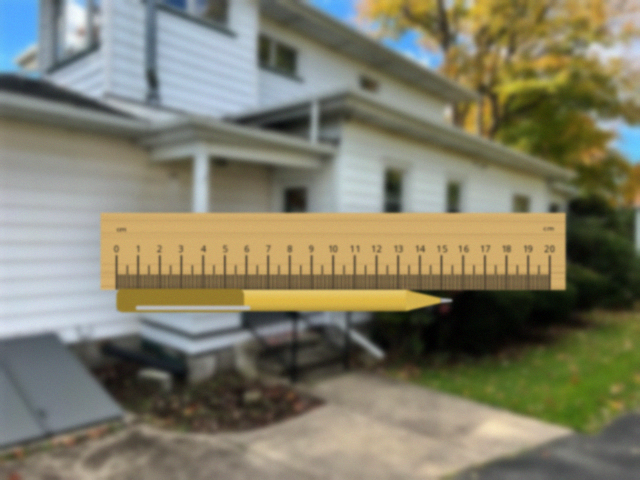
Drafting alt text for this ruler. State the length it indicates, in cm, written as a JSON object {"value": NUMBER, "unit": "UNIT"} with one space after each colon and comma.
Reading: {"value": 15.5, "unit": "cm"}
